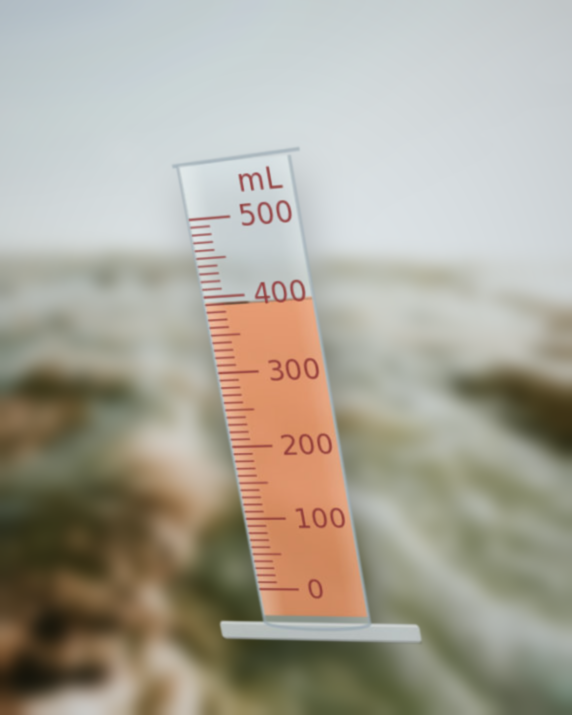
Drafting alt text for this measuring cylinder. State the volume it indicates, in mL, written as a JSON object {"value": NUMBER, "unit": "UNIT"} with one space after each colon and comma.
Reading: {"value": 390, "unit": "mL"}
